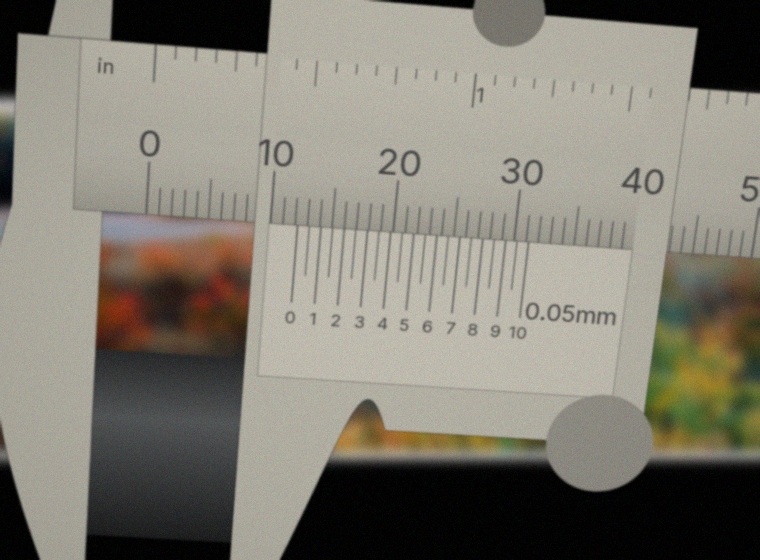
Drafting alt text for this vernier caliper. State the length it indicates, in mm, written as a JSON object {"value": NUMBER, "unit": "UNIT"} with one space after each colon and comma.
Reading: {"value": 12.2, "unit": "mm"}
